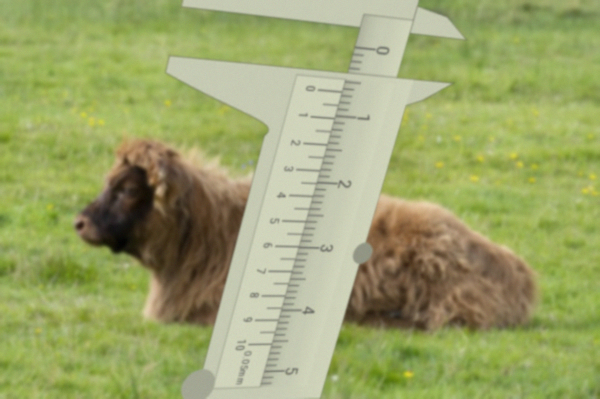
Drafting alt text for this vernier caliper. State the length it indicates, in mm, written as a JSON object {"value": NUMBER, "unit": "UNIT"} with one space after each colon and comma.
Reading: {"value": 6.5, "unit": "mm"}
